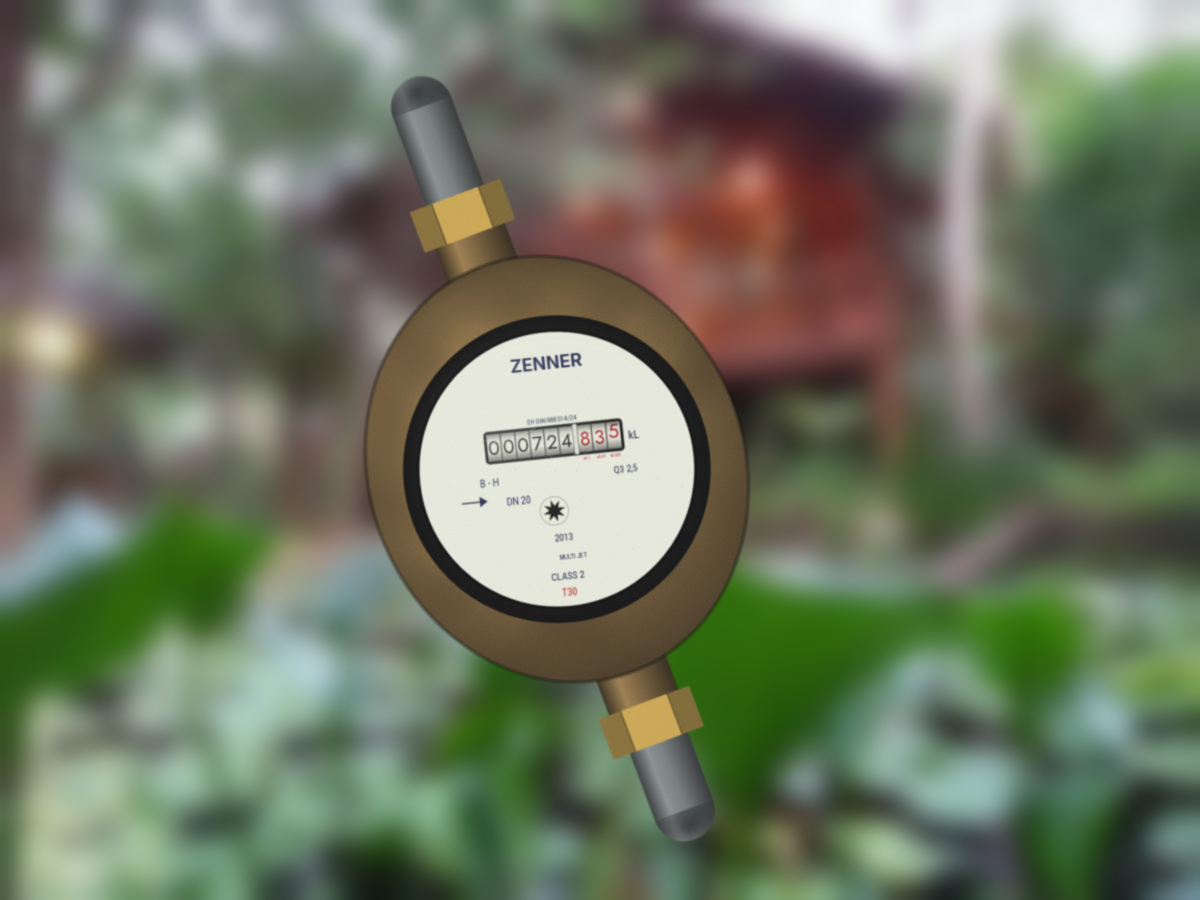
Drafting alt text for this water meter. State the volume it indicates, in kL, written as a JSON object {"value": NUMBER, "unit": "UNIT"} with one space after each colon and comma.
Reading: {"value": 724.835, "unit": "kL"}
